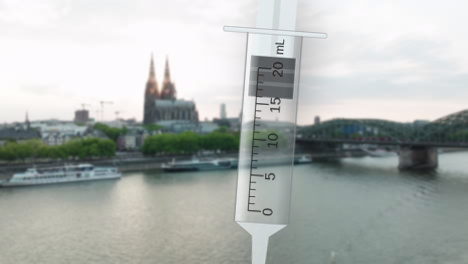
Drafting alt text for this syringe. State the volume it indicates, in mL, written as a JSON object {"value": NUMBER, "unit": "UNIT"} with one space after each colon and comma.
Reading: {"value": 16, "unit": "mL"}
